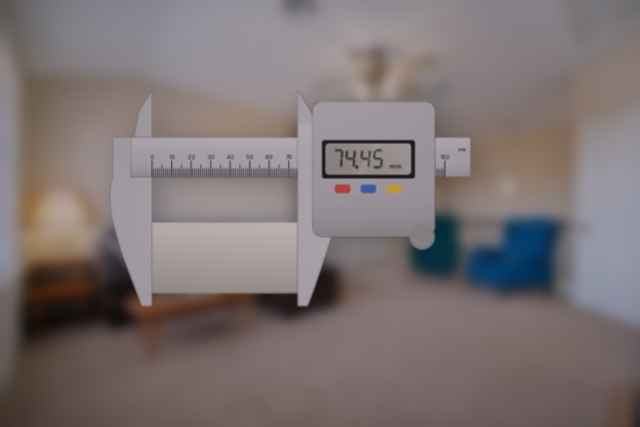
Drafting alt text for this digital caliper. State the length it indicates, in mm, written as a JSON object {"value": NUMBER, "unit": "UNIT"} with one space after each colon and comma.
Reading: {"value": 74.45, "unit": "mm"}
